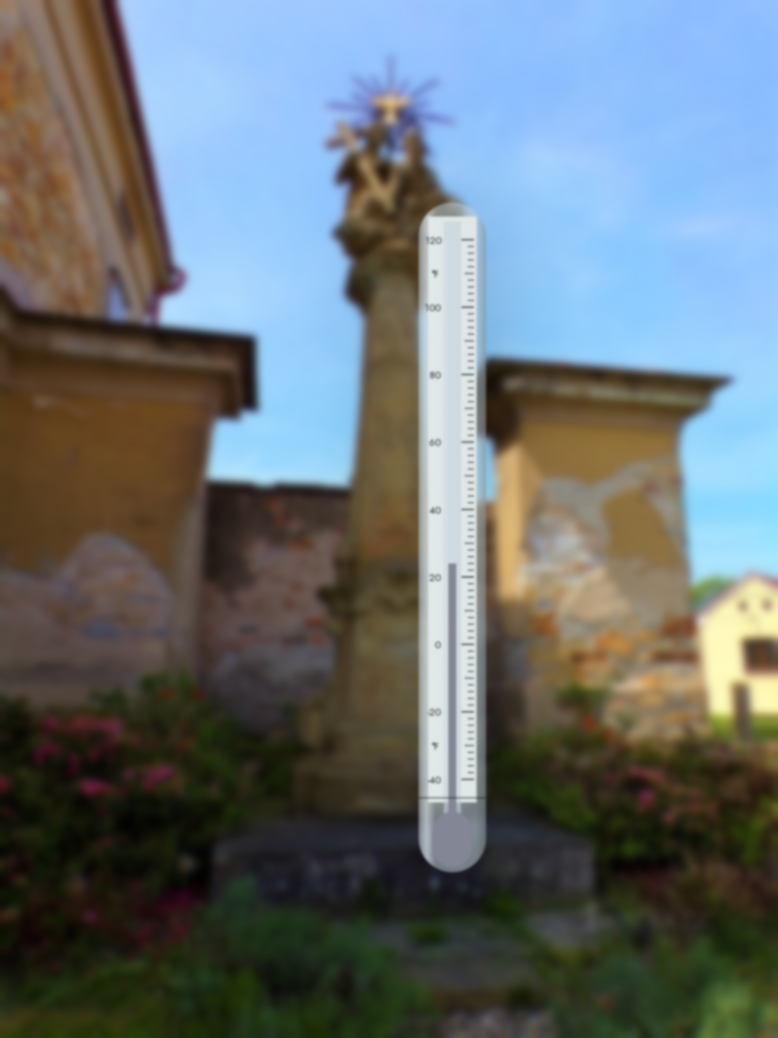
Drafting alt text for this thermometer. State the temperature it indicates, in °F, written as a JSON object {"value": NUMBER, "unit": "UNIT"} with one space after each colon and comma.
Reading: {"value": 24, "unit": "°F"}
